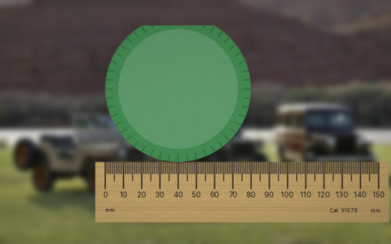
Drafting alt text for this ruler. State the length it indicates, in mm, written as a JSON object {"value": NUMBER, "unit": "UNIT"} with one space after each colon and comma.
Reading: {"value": 80, "unit": "mm"}
